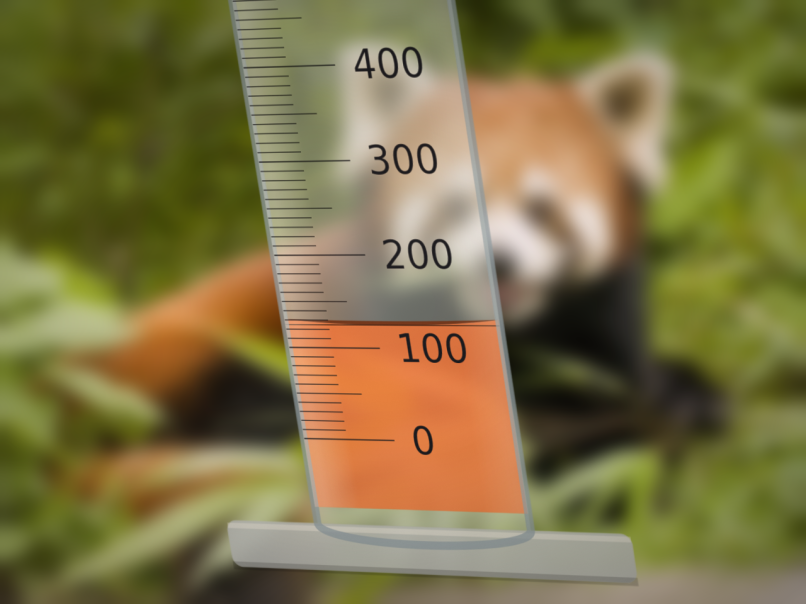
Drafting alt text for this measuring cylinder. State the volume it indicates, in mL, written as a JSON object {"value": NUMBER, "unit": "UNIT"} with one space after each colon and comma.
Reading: {"value": 125, "unit": "mL"}
